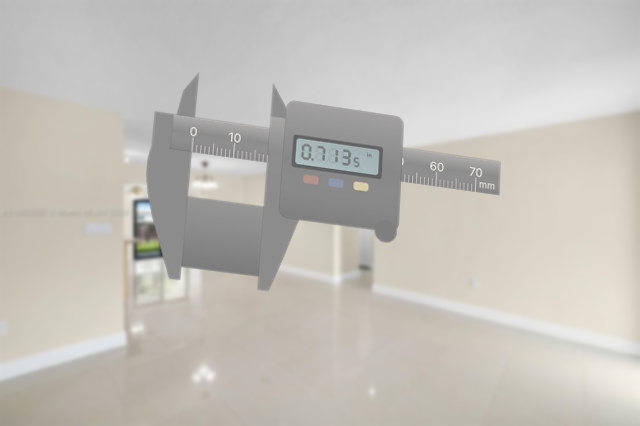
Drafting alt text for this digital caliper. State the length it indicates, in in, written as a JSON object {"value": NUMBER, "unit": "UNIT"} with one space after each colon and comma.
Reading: {"value": 0.7135, "unit": "in"}
